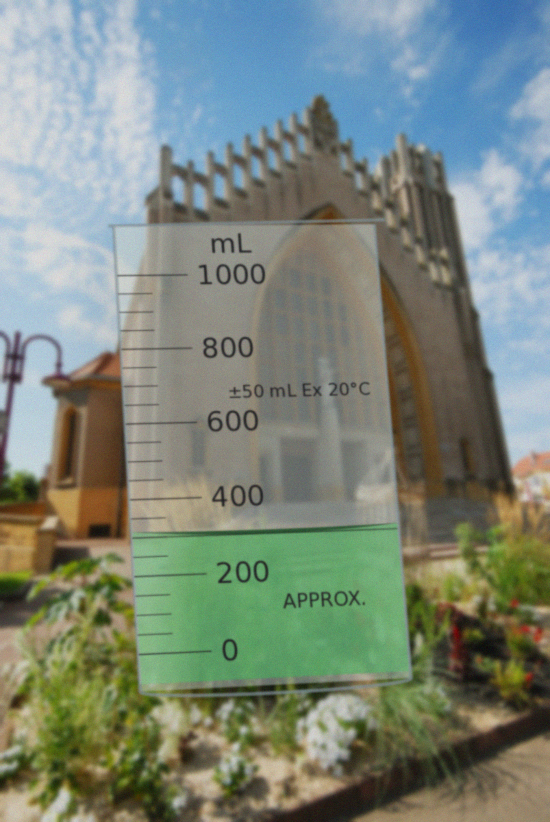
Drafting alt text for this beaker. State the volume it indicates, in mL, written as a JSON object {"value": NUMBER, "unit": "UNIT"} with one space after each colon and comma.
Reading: {"value": 300, "unit": "mL"}
